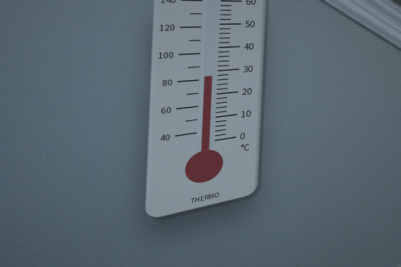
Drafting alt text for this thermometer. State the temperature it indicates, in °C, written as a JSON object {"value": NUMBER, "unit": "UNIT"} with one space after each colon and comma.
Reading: {"value": 28, "unit": "°C"}
